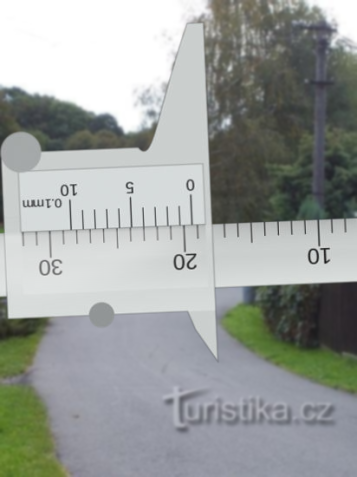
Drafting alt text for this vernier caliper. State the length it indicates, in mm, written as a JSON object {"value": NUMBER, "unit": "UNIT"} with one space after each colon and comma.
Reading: {"value": 19.4, "unit": "mm"}
